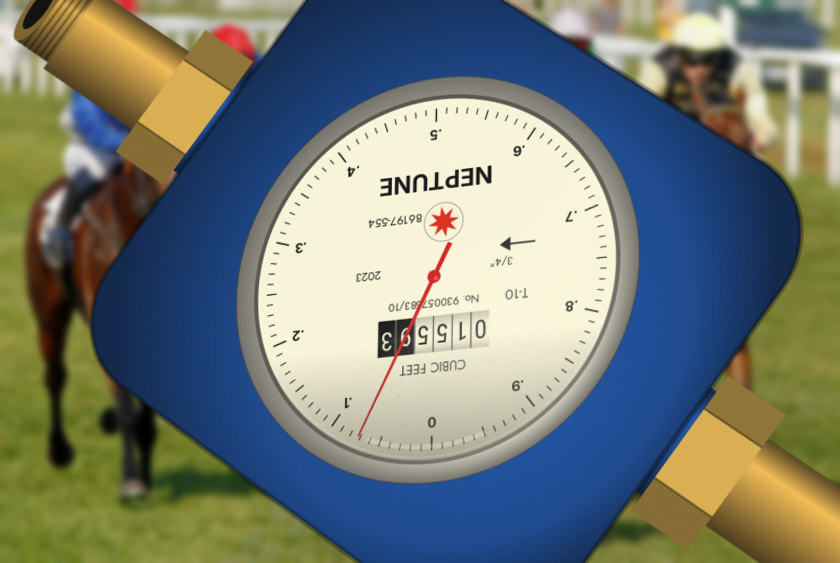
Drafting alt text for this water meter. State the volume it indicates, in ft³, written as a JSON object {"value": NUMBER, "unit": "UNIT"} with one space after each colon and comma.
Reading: {"value": 15593.07, "unit": "ft³"}
